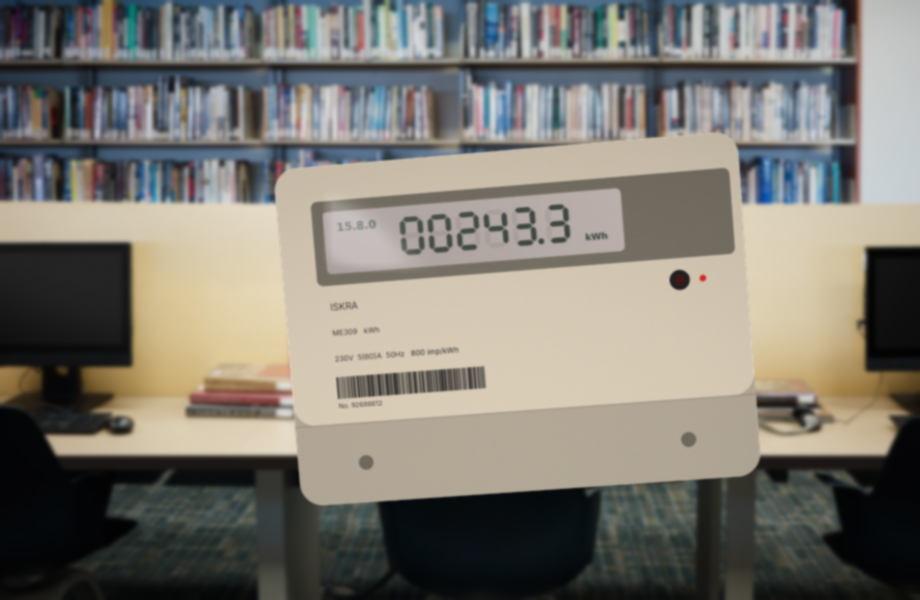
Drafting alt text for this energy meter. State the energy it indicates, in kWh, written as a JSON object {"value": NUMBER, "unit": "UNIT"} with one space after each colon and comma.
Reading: {"value": 243.3, "unit": "kWh"}
